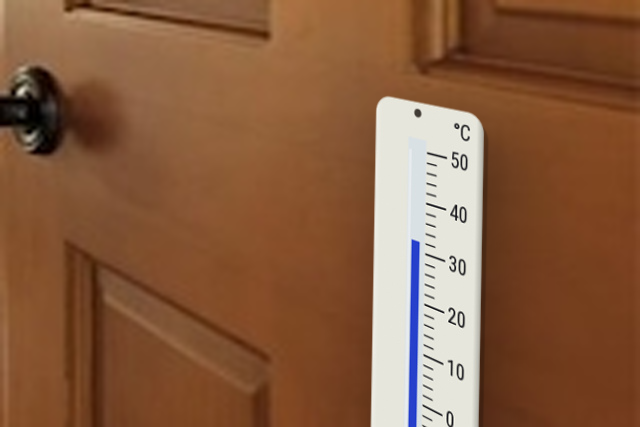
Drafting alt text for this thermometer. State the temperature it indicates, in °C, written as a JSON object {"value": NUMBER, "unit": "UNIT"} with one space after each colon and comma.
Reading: {"value": 32, "unit": "°C"}
